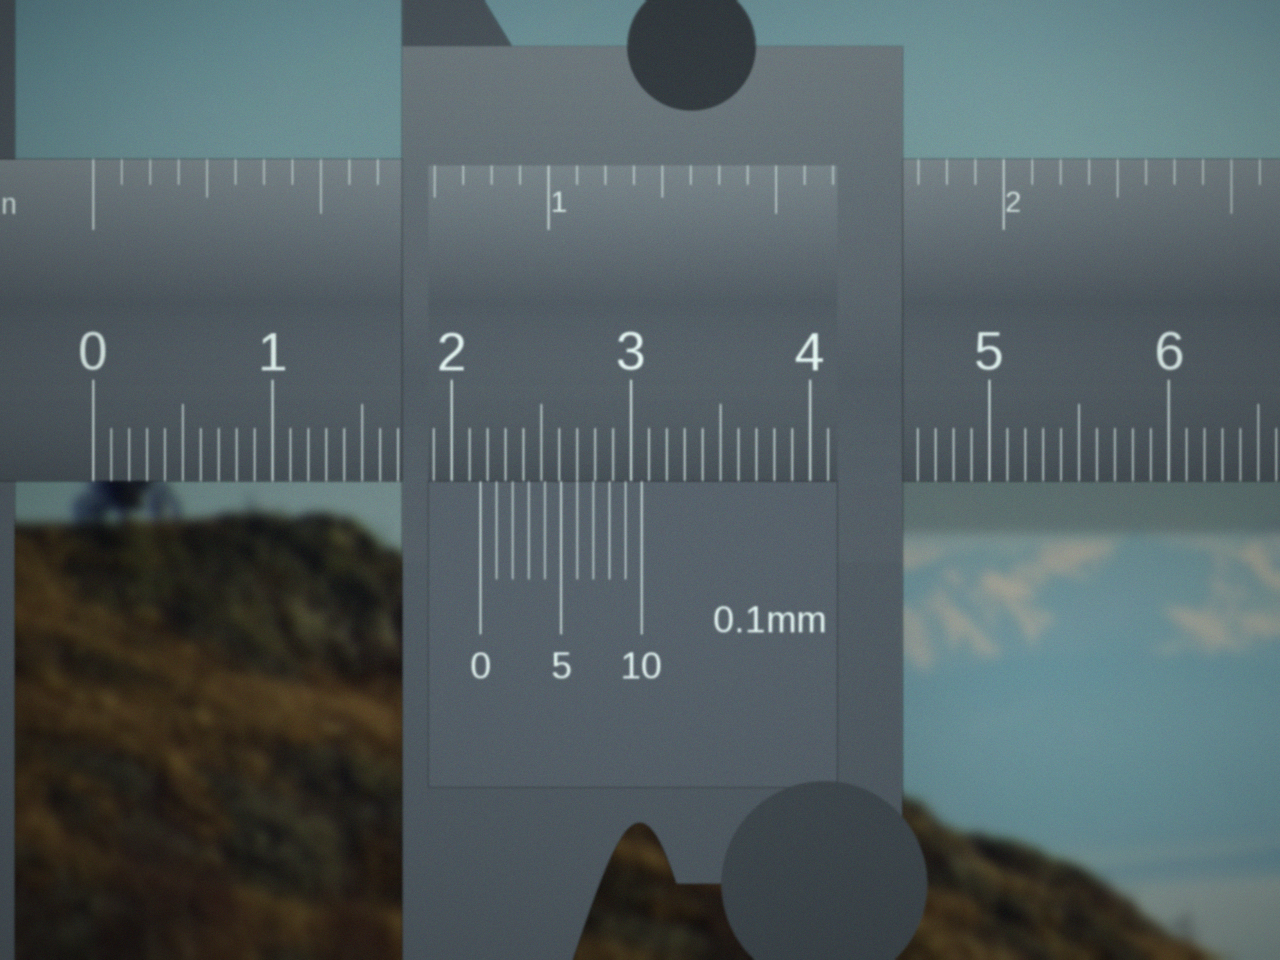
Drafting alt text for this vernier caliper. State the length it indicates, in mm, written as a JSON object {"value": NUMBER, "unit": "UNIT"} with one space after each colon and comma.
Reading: {"value": 21.6, "unit": "mm"}
